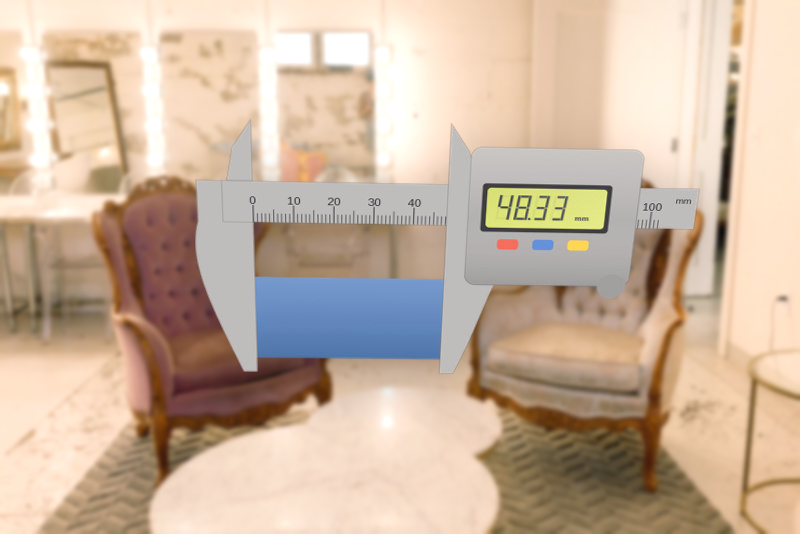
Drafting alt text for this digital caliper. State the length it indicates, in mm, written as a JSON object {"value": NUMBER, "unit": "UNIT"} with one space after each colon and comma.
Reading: {"value": 48.33, "unit": "mm"}
